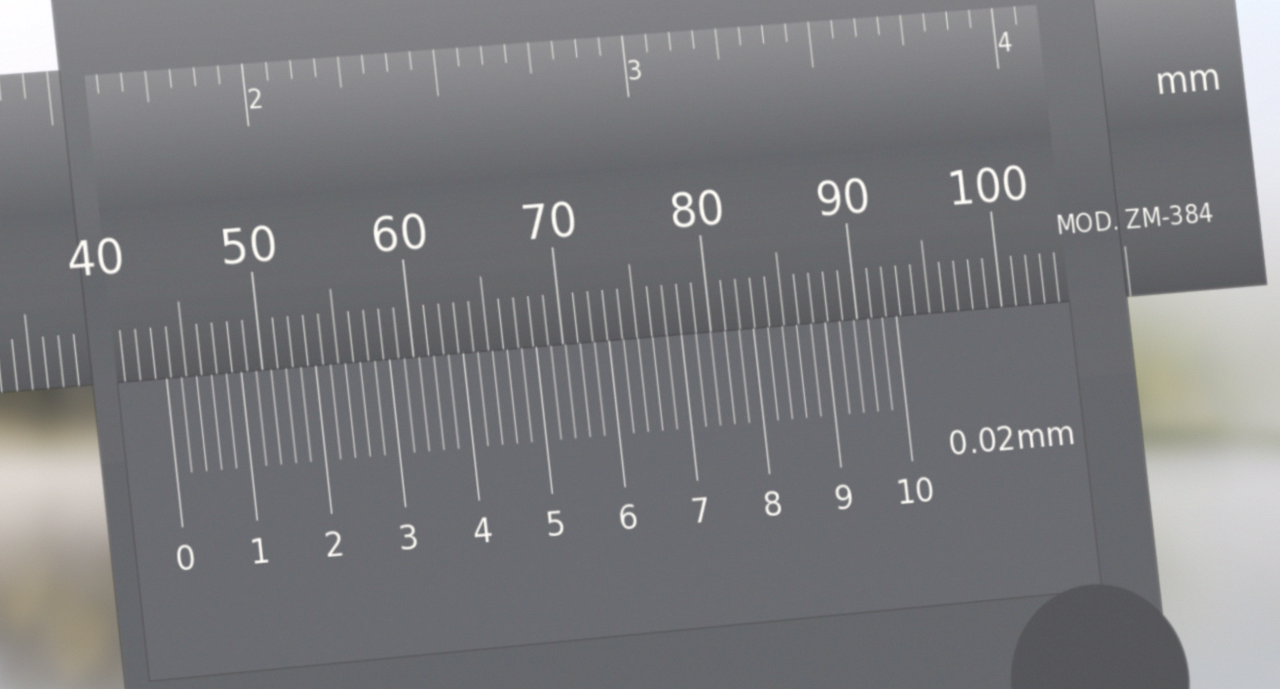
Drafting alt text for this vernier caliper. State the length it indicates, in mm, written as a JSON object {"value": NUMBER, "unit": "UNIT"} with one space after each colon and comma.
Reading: {"value": 43.7, "unit": "mm"}
